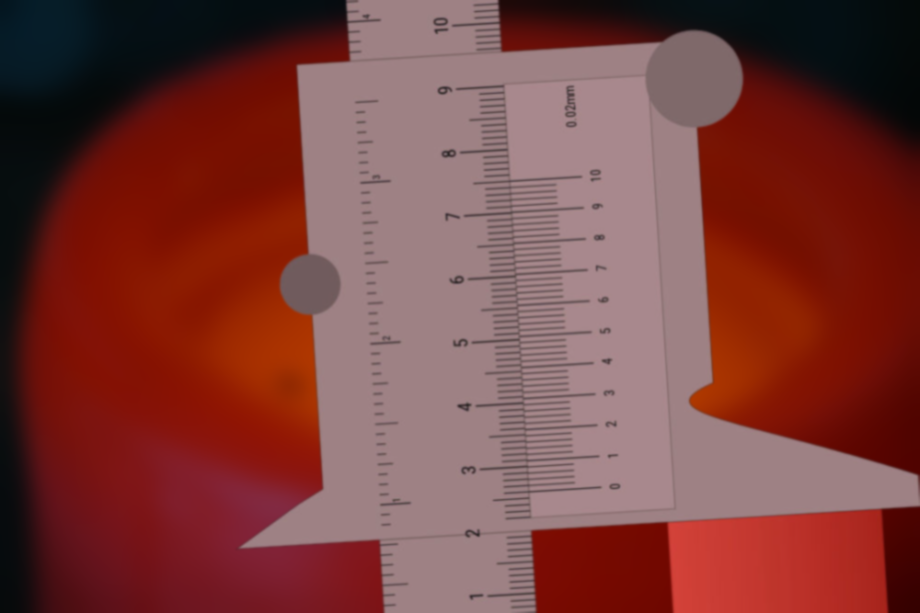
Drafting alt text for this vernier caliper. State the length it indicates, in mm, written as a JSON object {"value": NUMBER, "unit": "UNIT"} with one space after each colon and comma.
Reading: {"value": 26.0, "unit": "mm"}
